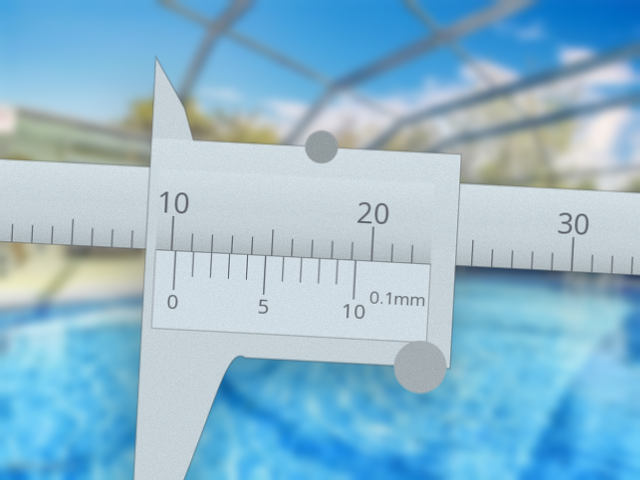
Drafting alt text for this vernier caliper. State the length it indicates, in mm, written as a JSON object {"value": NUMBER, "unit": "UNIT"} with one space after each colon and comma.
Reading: {"value": 10.2, "unit": "mm"}
